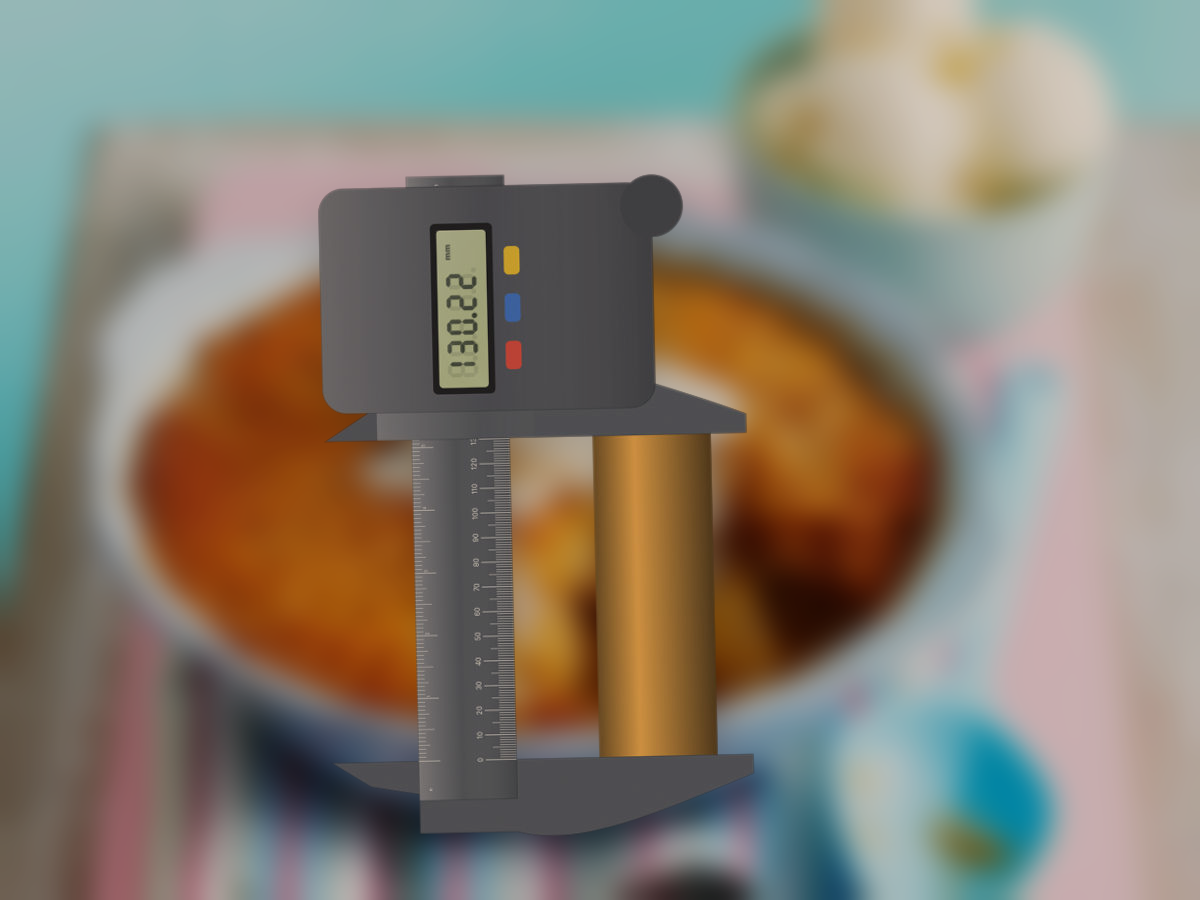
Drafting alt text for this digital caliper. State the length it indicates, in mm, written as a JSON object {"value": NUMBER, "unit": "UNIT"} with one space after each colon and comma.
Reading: {"value": 130.22, "unit": "mm"}
